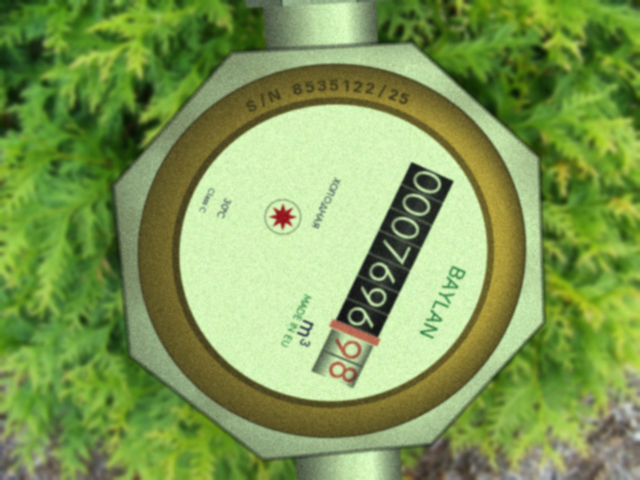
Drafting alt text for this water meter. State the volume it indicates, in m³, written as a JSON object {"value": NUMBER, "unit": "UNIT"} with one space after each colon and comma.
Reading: {"value": 7696.98, "unit": "m³"}
